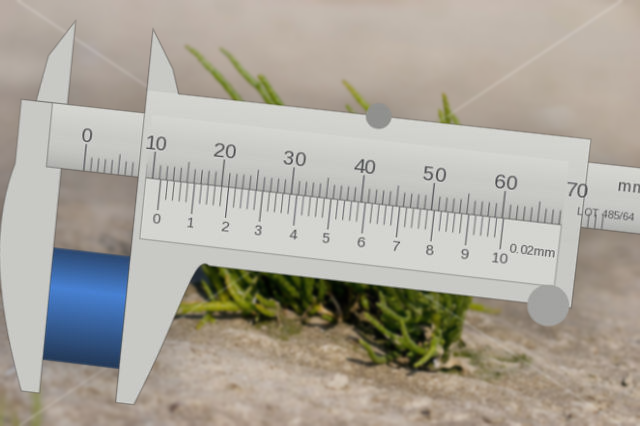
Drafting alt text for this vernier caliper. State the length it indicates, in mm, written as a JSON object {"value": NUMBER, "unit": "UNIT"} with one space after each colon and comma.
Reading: {"value": 11.2, "unit": "mm"}
